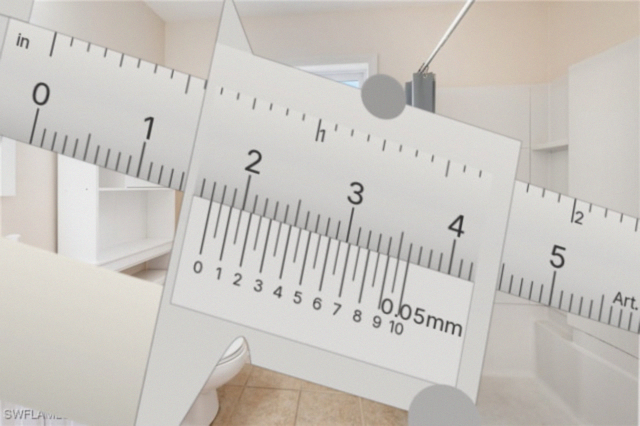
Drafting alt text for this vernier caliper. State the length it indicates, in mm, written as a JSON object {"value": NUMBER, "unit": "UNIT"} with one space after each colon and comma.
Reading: {"value": 17.0, "unit": "mm"}
